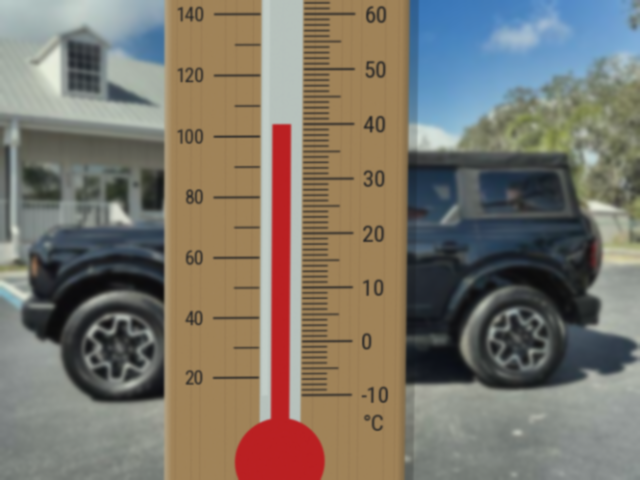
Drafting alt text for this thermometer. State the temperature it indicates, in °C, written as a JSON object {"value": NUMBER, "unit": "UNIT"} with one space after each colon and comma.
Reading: {"value": 40, "unit": "°C"}
